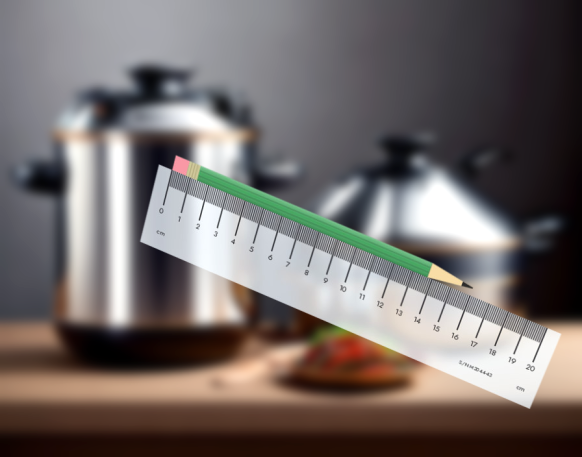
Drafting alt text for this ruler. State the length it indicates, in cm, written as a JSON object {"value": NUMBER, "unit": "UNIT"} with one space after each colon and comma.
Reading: {"value": 16, "unit": "cm"}
